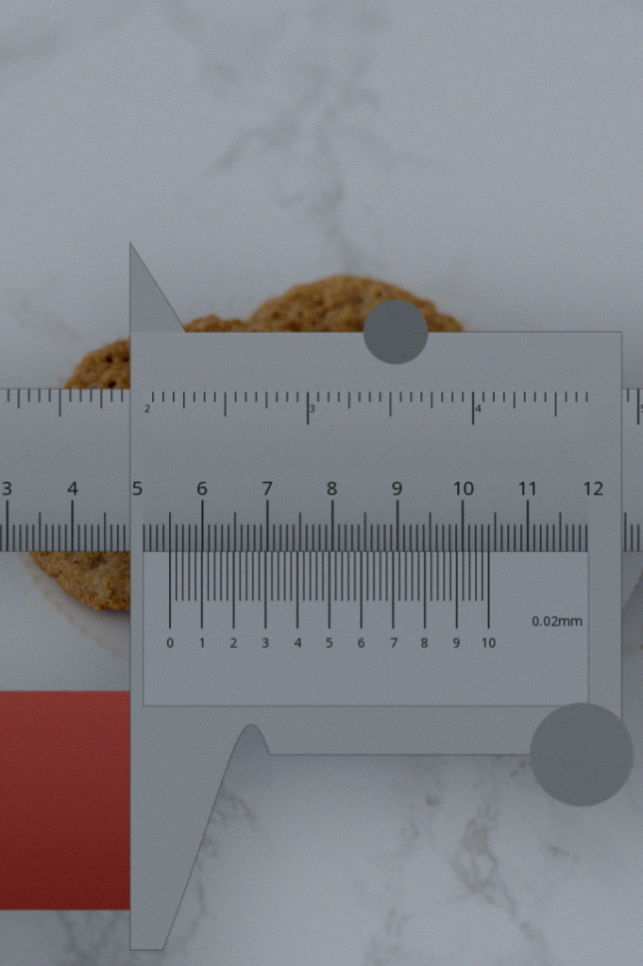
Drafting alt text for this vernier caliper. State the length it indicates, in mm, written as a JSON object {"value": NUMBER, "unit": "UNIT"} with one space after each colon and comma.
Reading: {"value": 55.0, "unit": "mm"}
